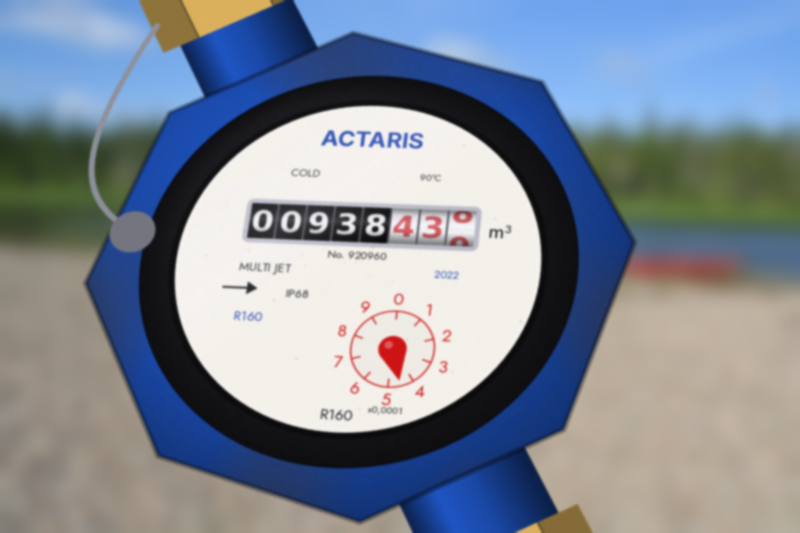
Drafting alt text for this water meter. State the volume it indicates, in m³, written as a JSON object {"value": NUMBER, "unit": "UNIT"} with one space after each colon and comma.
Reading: {"value": 938.4384, "unit": "m³"}
